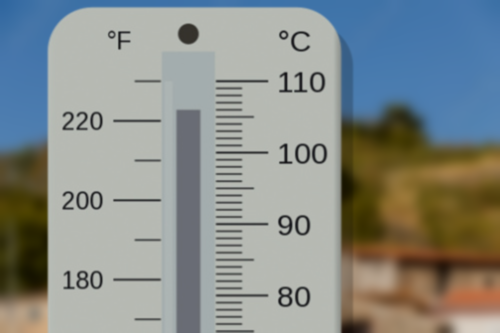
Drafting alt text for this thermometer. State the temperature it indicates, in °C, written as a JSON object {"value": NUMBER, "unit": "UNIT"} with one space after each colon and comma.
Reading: {"value": 106, "unit": "°C"}
